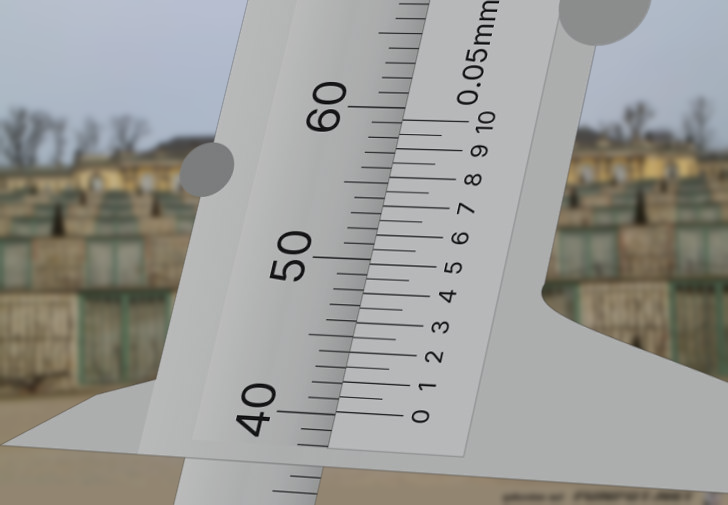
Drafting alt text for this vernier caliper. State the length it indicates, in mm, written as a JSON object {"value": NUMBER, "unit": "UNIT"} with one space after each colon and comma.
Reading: {"value": 40.2, "unit": "mm"}
